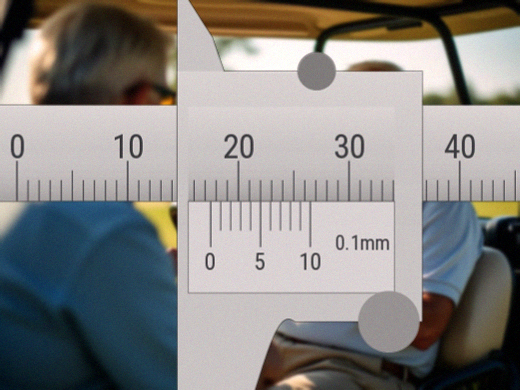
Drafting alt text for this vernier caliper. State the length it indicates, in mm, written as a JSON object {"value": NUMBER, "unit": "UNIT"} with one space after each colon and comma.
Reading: {"value": 17.5, "unit": "mm"}
